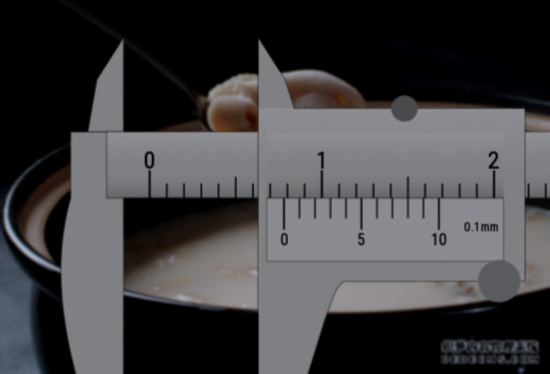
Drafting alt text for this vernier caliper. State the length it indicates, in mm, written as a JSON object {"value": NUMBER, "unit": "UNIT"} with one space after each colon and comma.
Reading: {"value": 7.8, "unit": "mm"}
